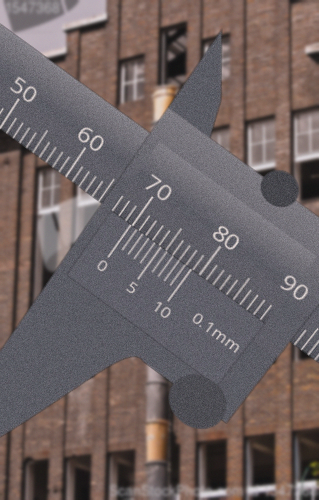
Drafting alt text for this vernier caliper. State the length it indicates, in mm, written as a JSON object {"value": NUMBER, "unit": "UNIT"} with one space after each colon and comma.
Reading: {"value": 69.8, "unit": "mm"}
